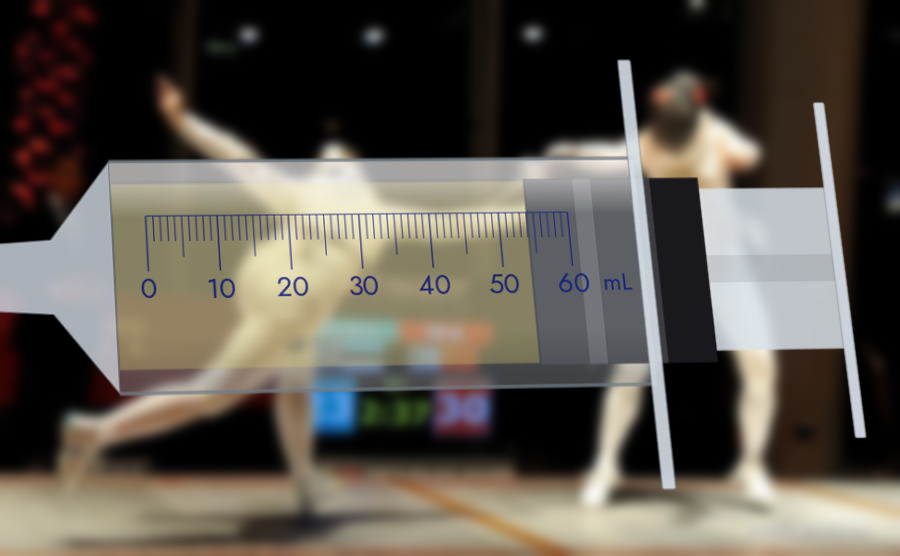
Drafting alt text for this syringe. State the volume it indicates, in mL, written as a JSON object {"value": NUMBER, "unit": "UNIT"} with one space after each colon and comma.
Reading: {"value": 54, "unit": "mL"}
